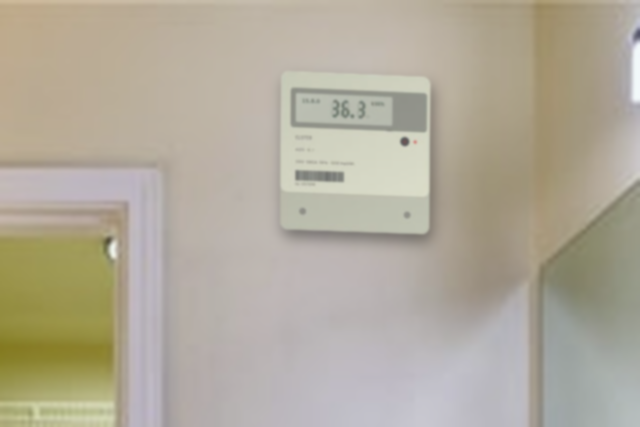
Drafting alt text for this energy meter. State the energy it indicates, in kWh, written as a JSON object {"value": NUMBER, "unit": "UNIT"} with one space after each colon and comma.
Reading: {"value": 36.3, "unit": "kWh"}
